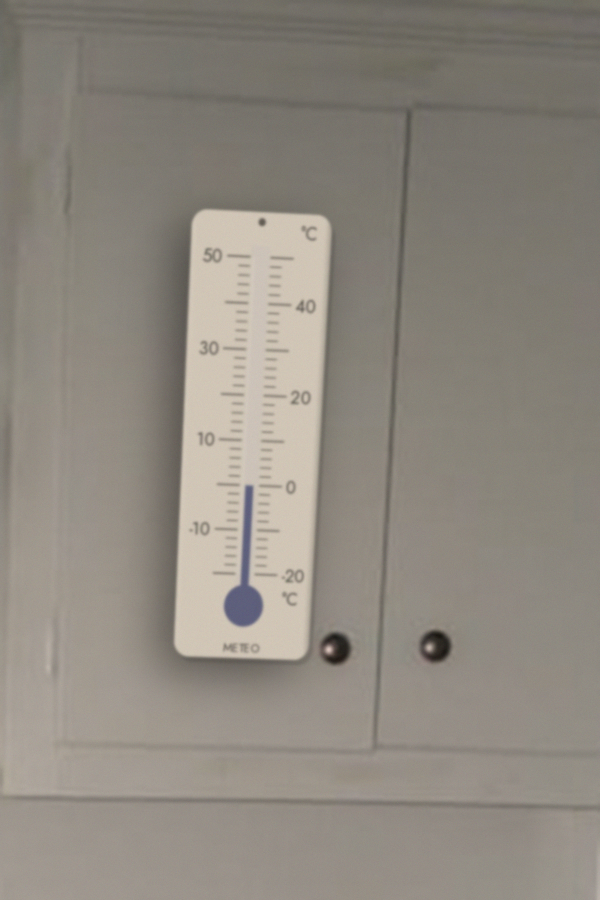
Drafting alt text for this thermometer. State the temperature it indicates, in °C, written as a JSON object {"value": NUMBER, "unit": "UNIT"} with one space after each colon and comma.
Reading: {"value": 0, "unit": "°C"}
